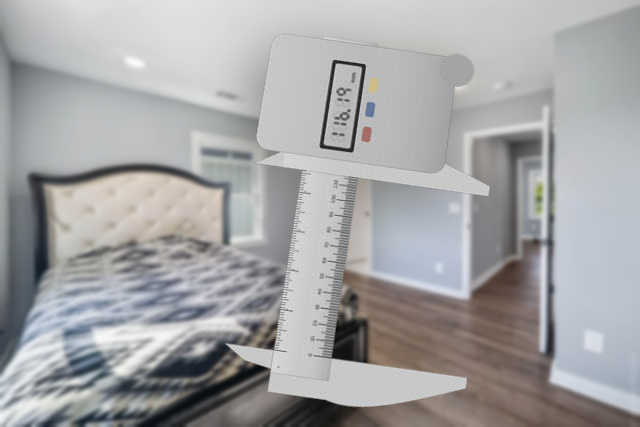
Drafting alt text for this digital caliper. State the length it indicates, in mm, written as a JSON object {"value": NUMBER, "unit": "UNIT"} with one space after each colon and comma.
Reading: {"value": 116.19, "unit": "mm"}
